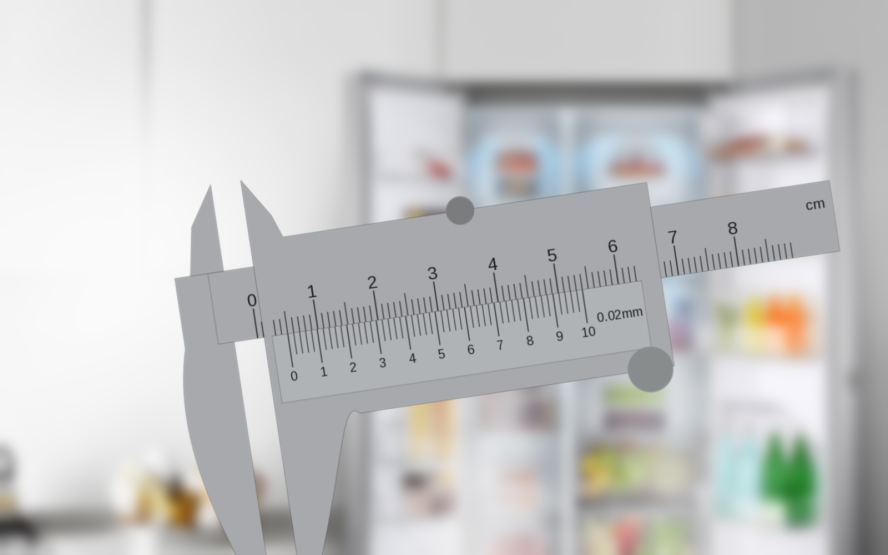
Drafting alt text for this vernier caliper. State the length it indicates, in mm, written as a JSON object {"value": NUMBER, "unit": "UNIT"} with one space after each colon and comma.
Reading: {"value": 5.0, "unit": "mm"}
